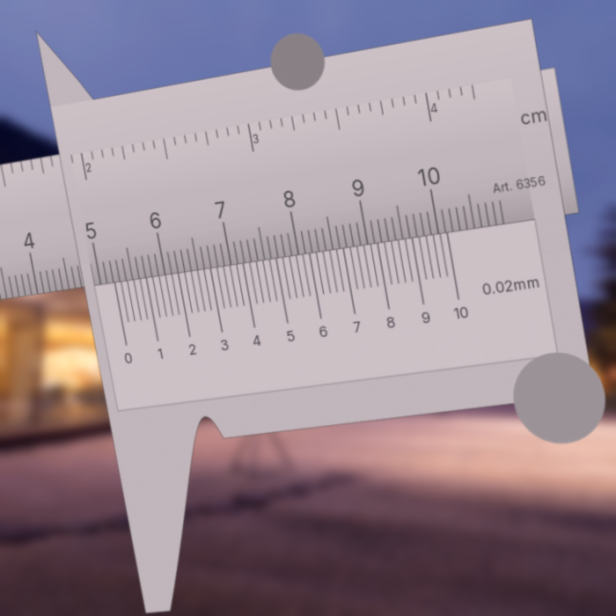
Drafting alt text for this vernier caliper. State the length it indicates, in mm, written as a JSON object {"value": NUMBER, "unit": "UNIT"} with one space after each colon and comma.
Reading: {"value": 52.2, "unit": "mm"}
